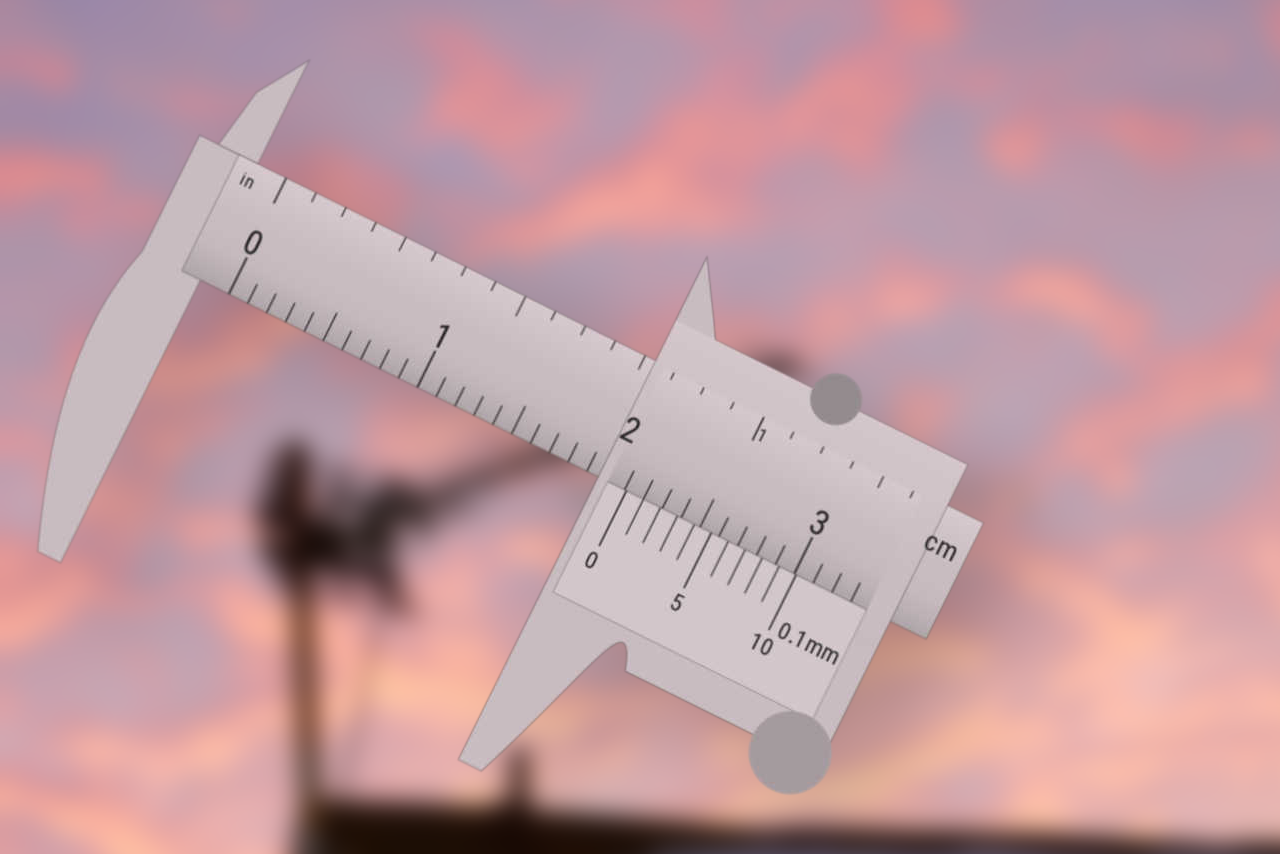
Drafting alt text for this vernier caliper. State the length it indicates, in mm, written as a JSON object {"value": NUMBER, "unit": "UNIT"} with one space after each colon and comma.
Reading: {"value": 21.1, "unit": "mm"}
